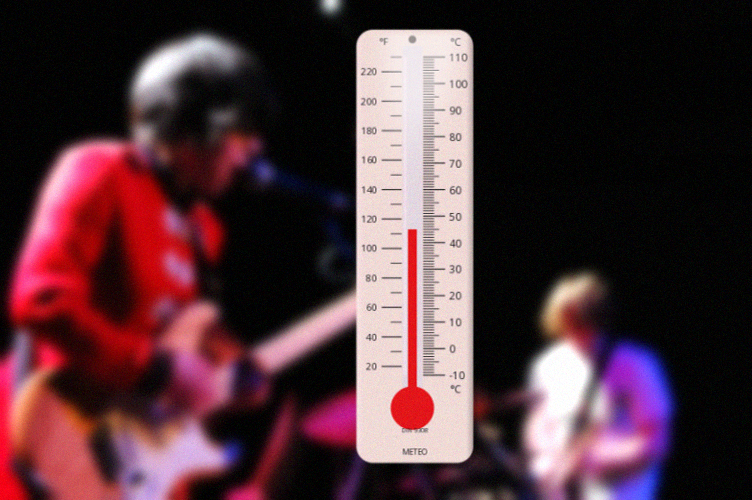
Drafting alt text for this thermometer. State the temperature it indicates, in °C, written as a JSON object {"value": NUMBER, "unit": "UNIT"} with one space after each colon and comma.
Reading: {"value": 45, "unit": "°C"}
